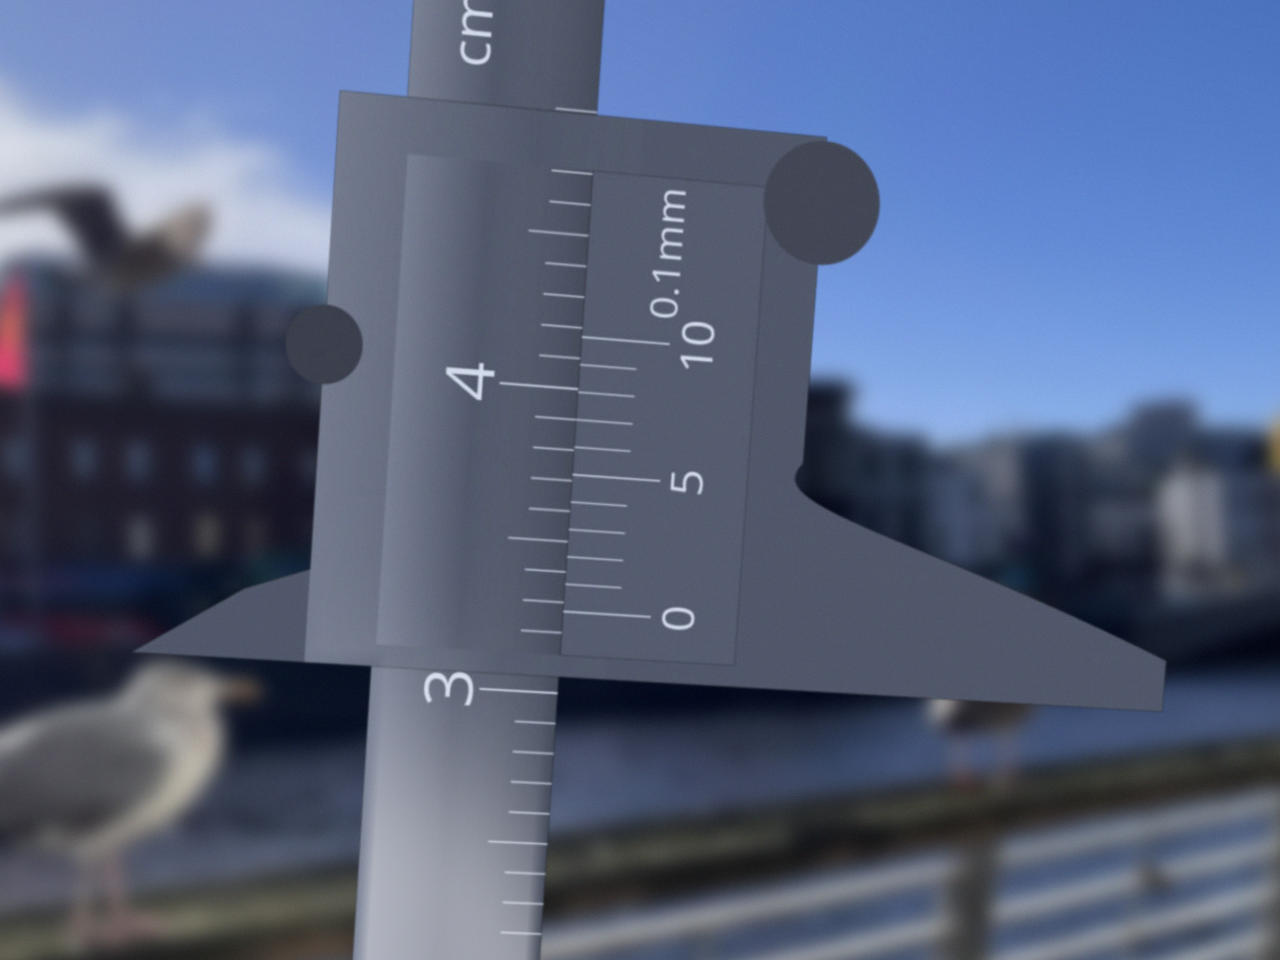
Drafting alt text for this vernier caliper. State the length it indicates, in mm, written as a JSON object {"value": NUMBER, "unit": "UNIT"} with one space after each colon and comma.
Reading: {"value": 32.7, "unit": "mm"}
